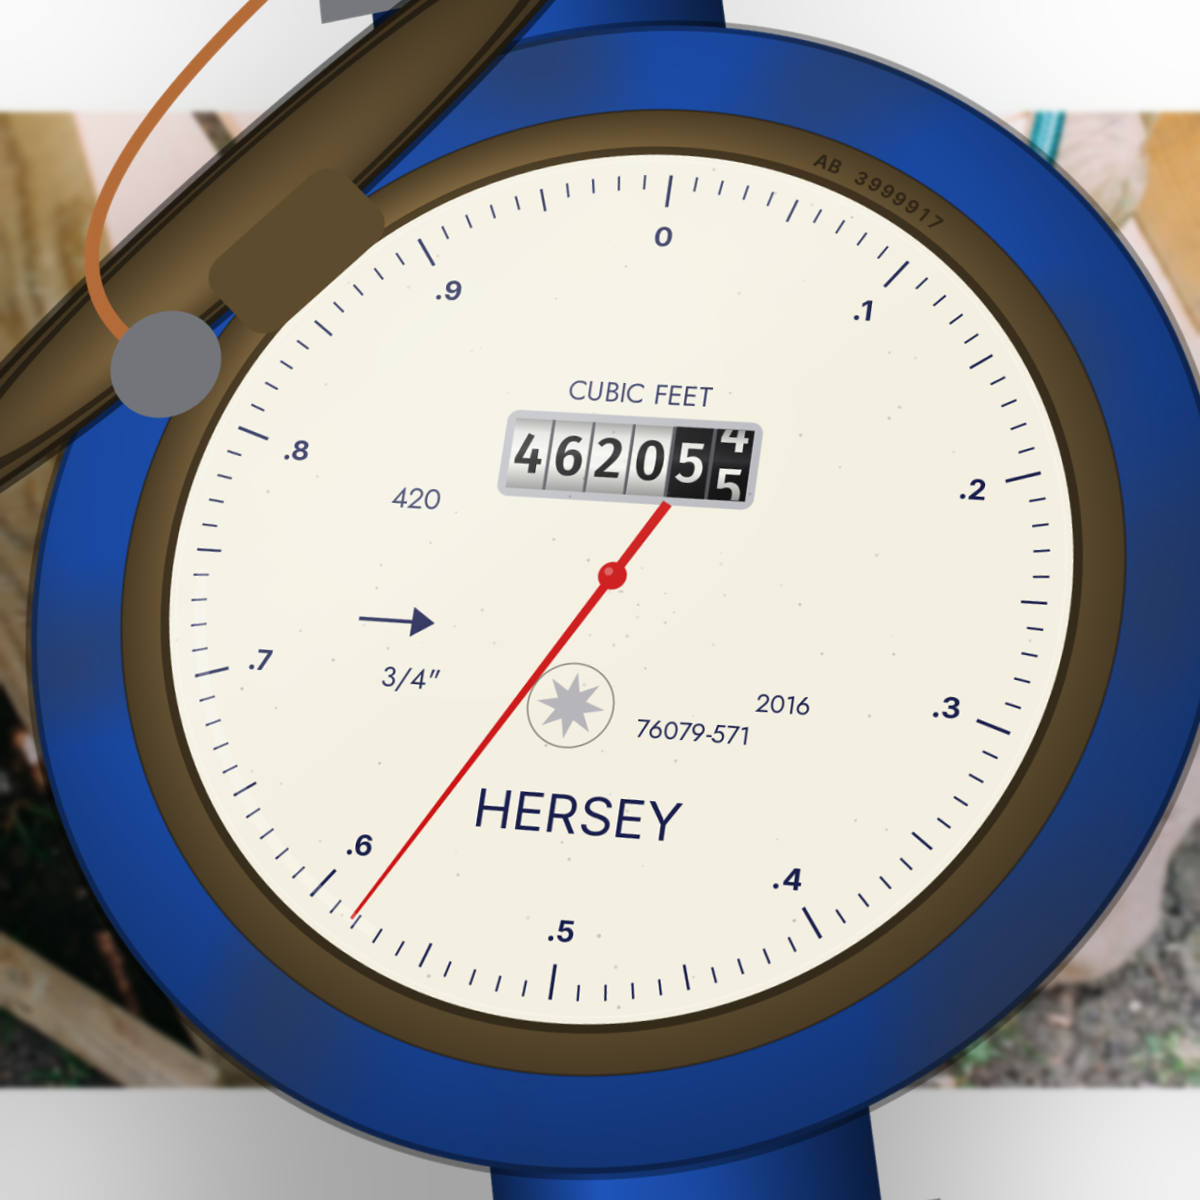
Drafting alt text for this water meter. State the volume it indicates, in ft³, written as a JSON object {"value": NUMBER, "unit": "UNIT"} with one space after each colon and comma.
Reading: {"value": 462054.58, "unit": "ft³"}
